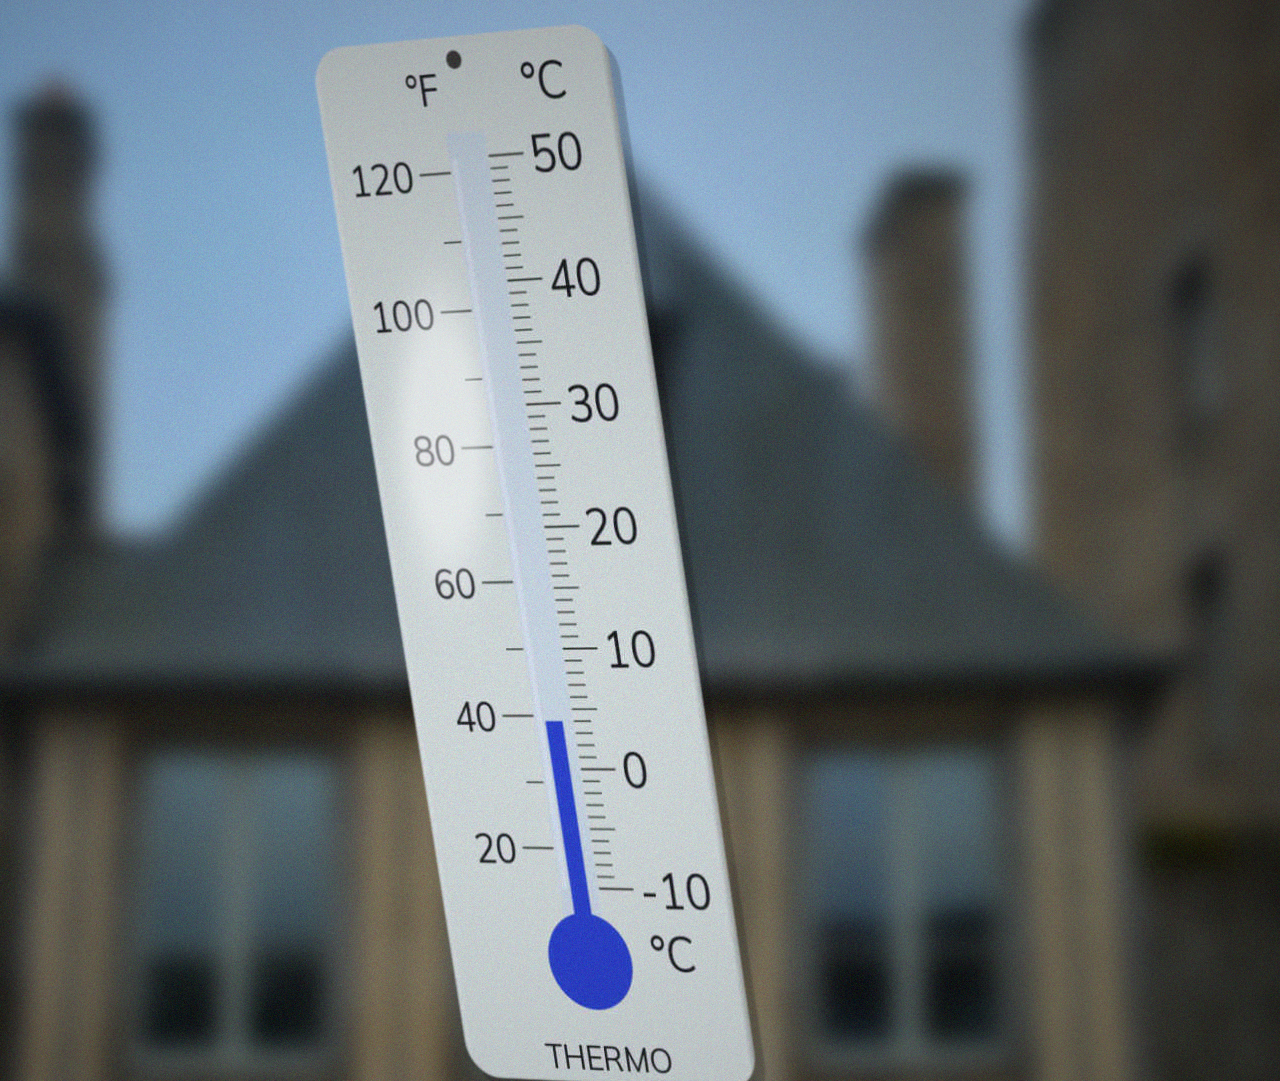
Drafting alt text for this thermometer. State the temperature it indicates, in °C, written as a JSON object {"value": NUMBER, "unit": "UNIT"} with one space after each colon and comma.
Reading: {"value": 4, "unit": "°C"}
